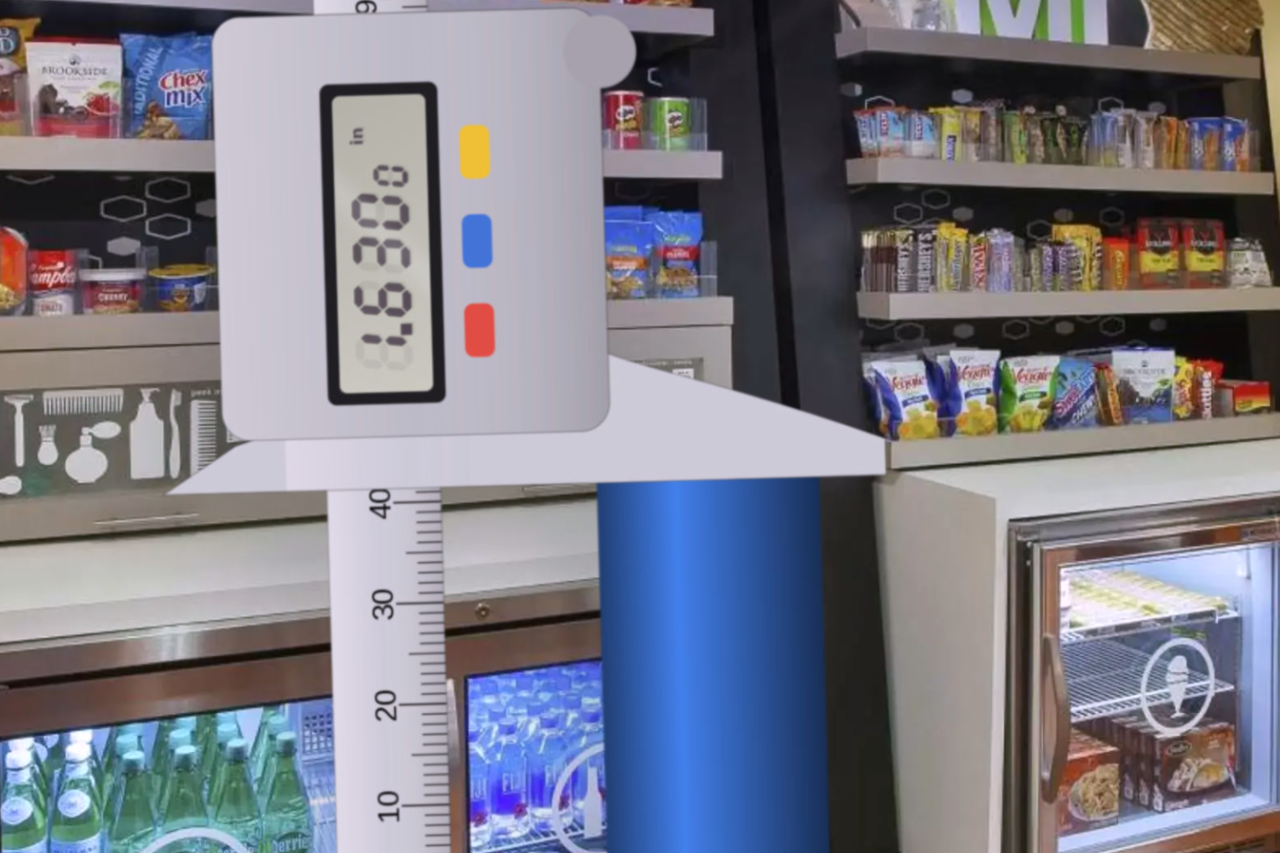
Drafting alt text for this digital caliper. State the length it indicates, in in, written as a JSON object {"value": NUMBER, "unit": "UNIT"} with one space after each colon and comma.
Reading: {"value": 1.6300, "unit": "in"}
